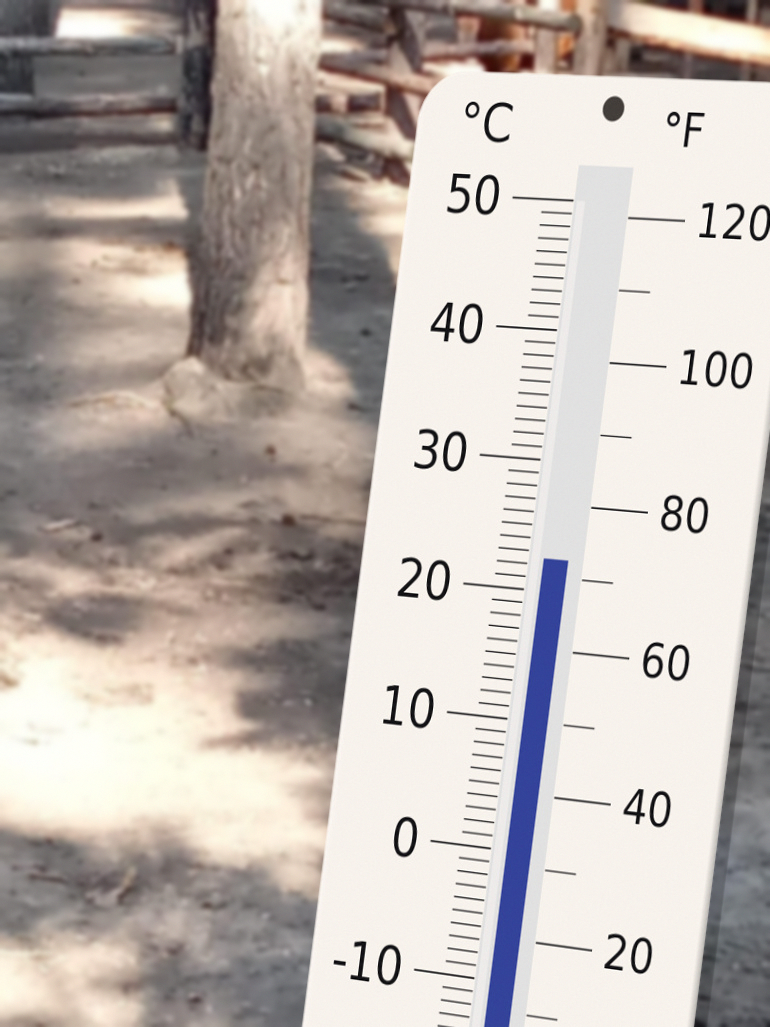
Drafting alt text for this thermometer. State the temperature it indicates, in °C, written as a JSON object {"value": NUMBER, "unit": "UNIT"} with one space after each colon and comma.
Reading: {"value": 22.5, "unit": "°C"}
